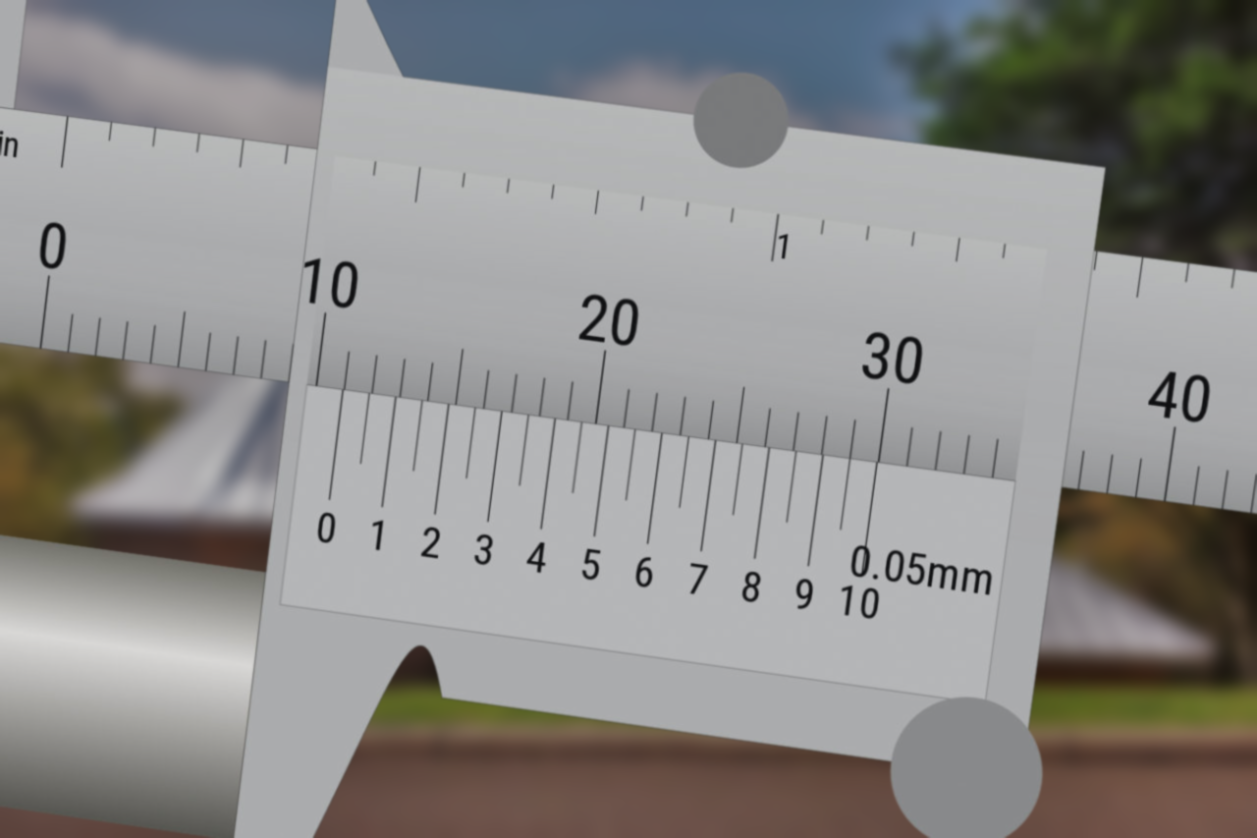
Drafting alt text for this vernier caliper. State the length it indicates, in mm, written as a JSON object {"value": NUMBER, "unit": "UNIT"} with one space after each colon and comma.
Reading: {"value": 10.95, "unit": "mm"}
